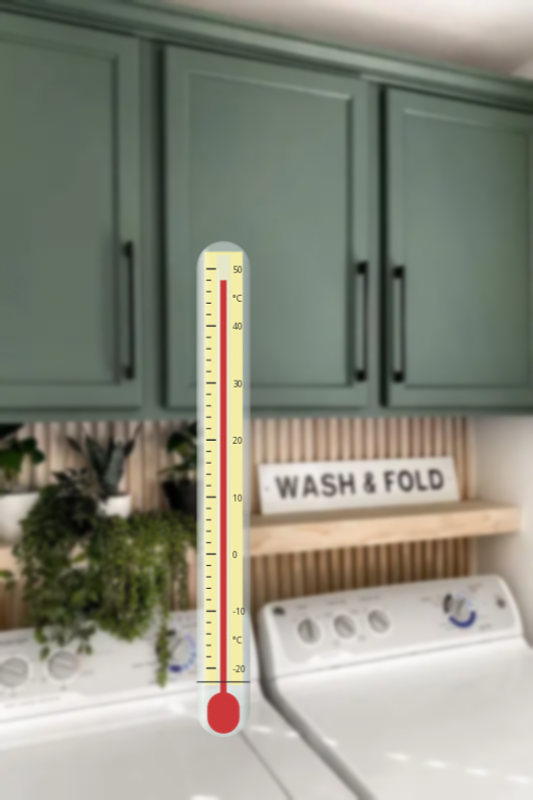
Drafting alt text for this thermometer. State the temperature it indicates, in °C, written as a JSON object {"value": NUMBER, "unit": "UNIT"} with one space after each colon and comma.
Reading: {"value": 48, "unit": "°C"}
